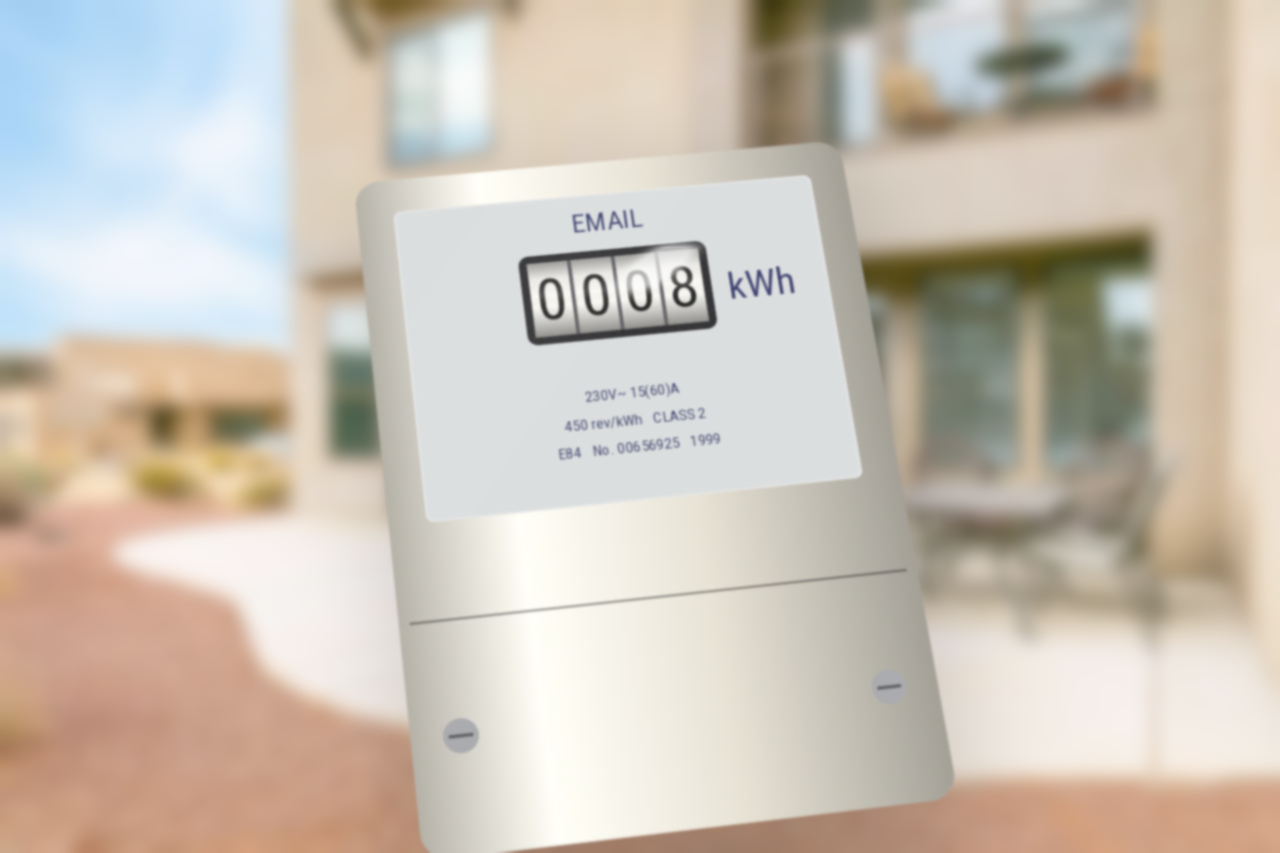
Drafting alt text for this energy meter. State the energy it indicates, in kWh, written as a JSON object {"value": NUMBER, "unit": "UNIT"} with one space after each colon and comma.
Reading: {"value": 8, "unit": "kWh"}
